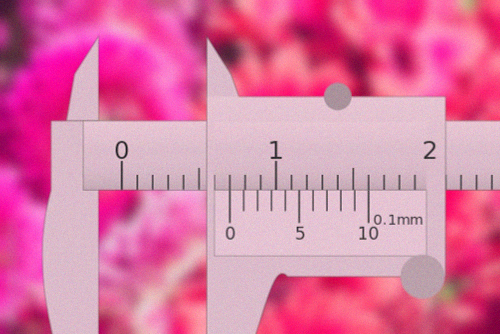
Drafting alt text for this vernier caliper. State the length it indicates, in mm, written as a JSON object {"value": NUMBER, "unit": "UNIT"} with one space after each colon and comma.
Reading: {"value": 7.0, "unit": "mm"}
